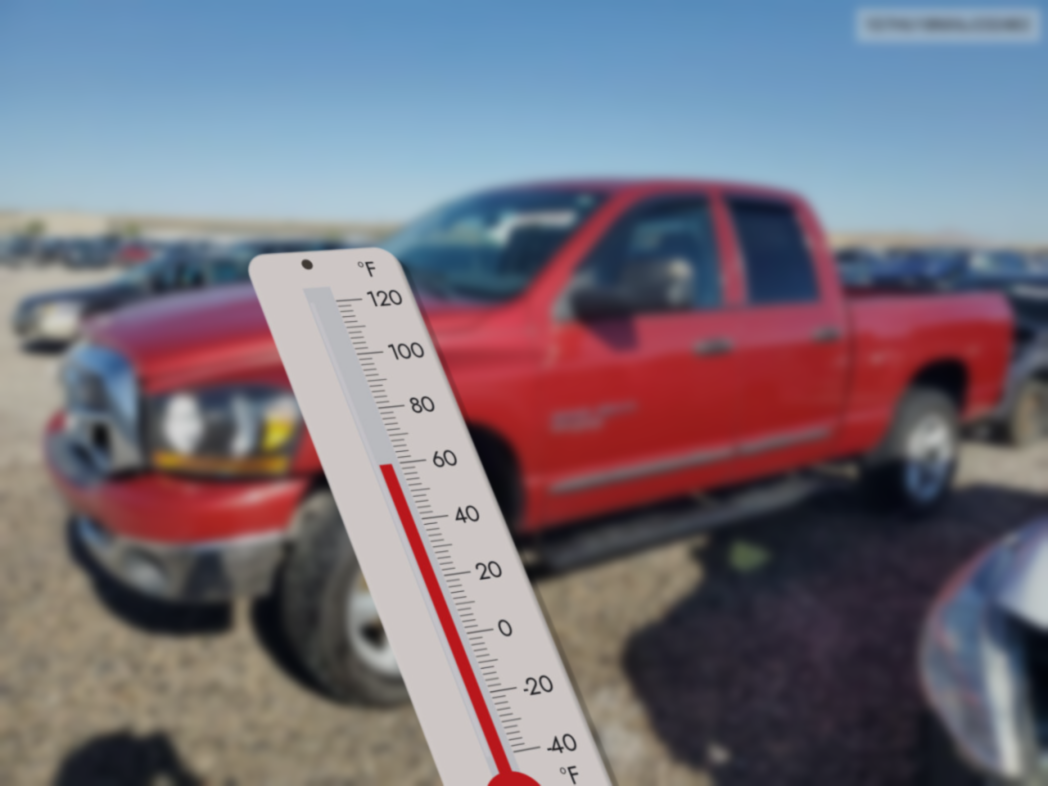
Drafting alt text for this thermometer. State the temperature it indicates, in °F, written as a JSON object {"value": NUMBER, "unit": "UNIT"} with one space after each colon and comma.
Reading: {"value": 60, "unit": "°F"}
